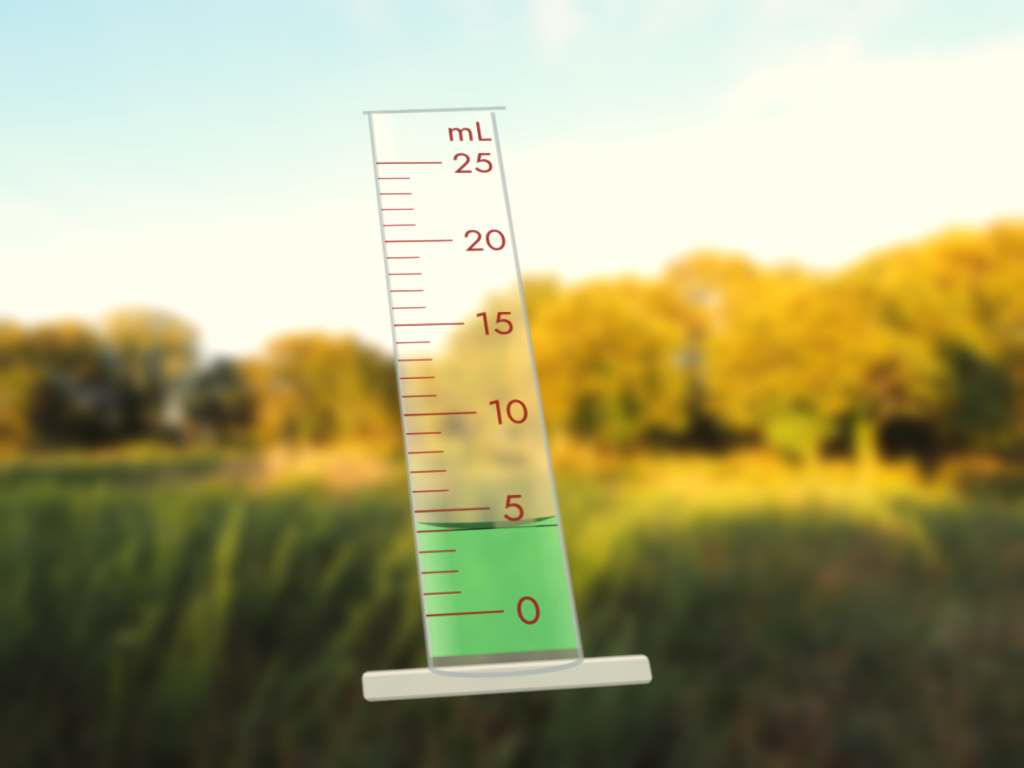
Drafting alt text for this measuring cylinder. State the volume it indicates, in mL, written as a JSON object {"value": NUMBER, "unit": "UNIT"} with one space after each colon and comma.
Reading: {"value": 4, "unit": "mL"}
